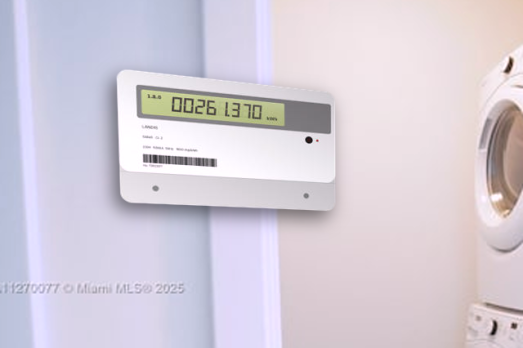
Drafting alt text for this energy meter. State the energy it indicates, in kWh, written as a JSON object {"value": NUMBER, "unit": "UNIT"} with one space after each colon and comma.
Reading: {"value": 261.370, "unit": "kWh"}
